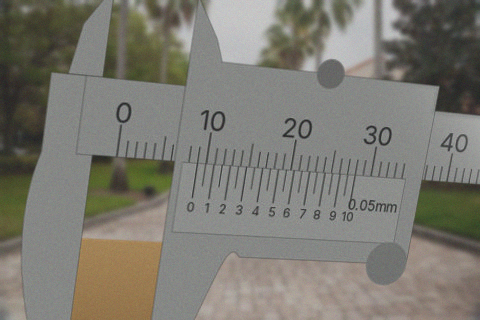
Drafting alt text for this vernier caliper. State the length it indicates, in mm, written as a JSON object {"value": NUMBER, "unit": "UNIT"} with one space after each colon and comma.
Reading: {"value": 9.0, "unit": "mm"}
